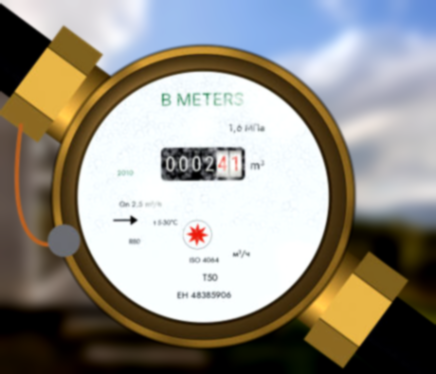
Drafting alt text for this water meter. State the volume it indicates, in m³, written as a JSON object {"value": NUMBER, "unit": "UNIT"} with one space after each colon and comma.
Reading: {"value": 2.41, "unit": "m³"}
